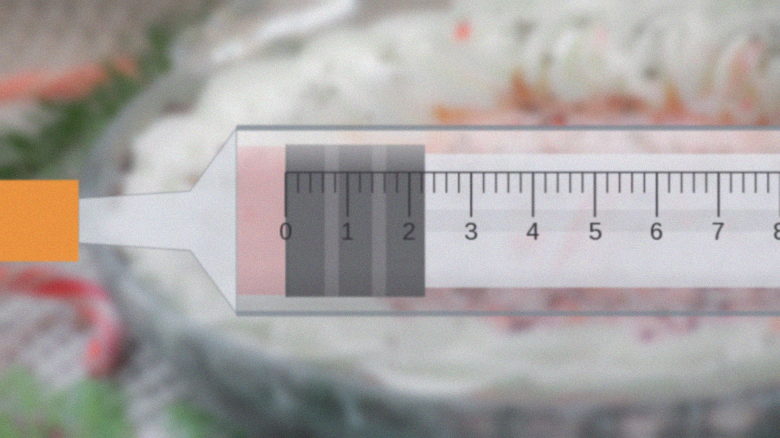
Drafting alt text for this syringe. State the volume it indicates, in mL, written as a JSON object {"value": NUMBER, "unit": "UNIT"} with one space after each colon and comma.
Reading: {"value": 0, "unit": "mL"}
